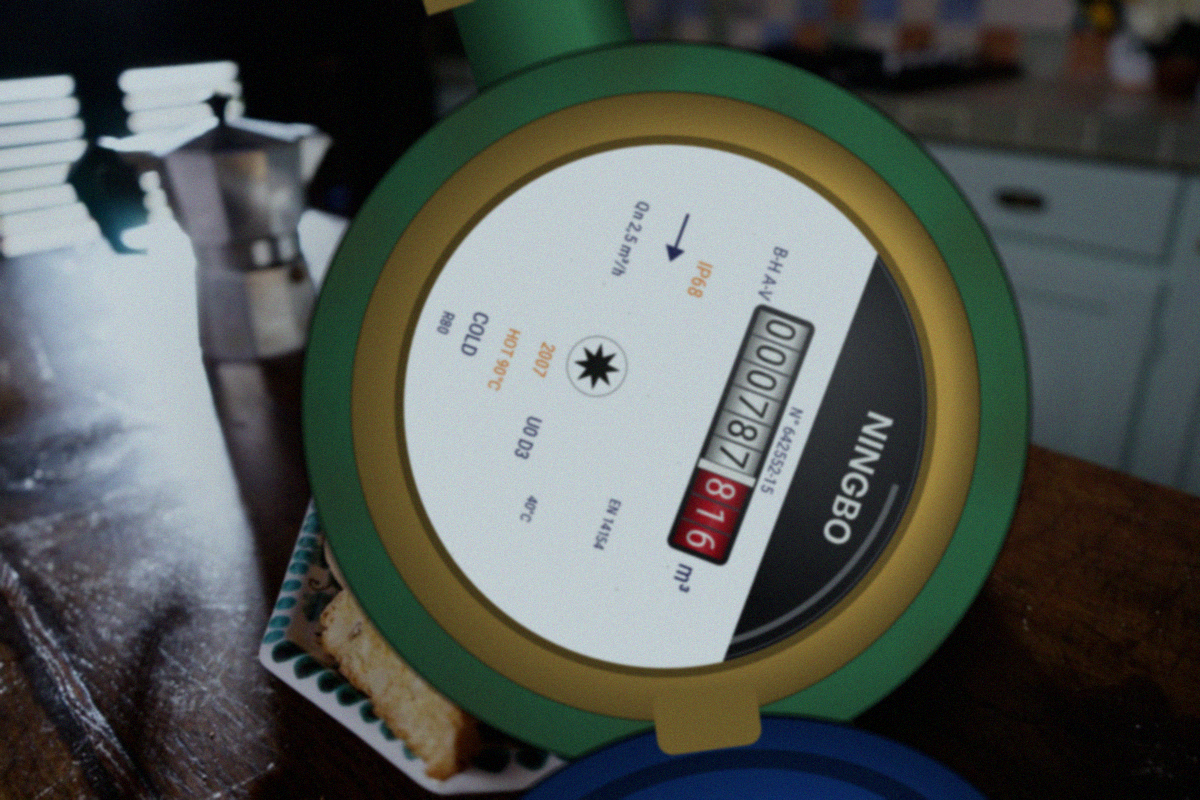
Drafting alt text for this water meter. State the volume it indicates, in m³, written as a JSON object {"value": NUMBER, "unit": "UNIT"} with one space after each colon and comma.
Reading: {"value": 787.816, "unit": "m³"}
